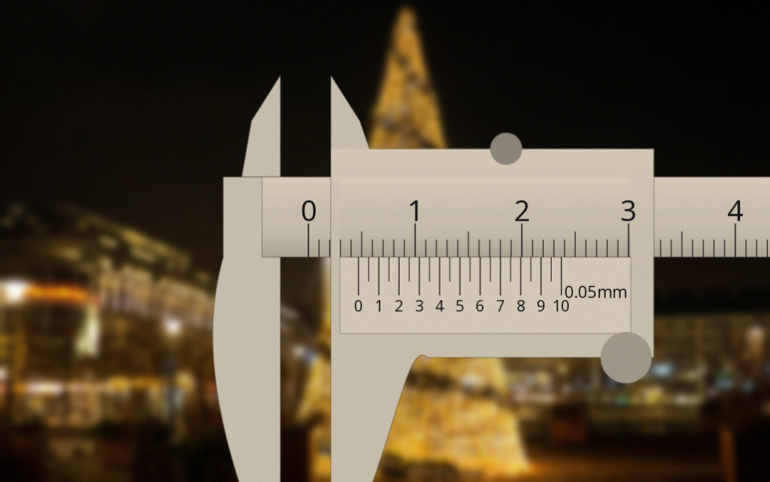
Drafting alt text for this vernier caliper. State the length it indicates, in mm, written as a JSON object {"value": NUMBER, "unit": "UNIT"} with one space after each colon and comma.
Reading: {"value": 4.7, "unit": "mm"}
